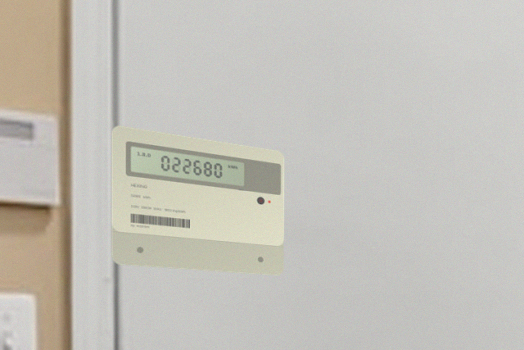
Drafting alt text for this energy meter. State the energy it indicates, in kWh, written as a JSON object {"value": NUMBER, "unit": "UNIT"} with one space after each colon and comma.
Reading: {"value": 22680, "unit": "kWh"}
